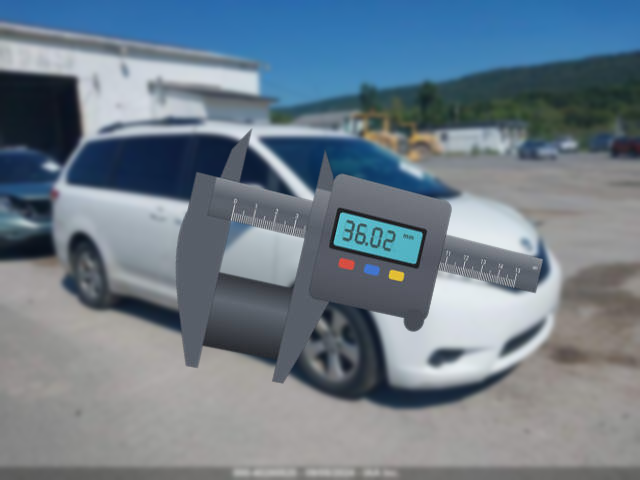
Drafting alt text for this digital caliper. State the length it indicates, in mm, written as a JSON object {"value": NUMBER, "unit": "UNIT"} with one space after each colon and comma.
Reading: {"value": 36.02, "unit": "mm"}
